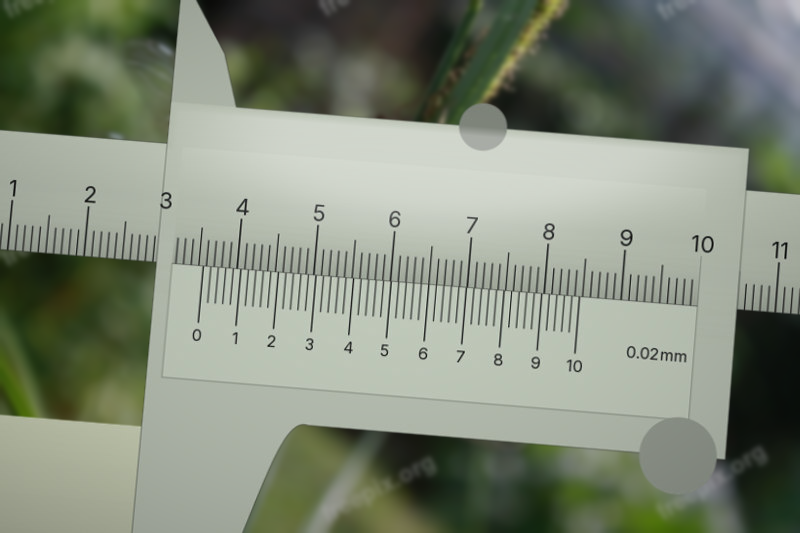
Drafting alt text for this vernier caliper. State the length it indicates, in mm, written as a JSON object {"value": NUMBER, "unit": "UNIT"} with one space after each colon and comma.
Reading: {"value": 35.6, "unit": "mm"}
